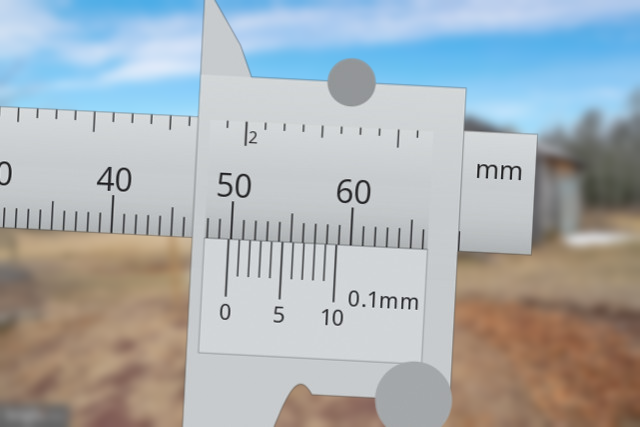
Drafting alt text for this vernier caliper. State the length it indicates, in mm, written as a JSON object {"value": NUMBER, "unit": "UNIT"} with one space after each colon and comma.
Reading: {"value": 49.8, "unit": "mm"}
